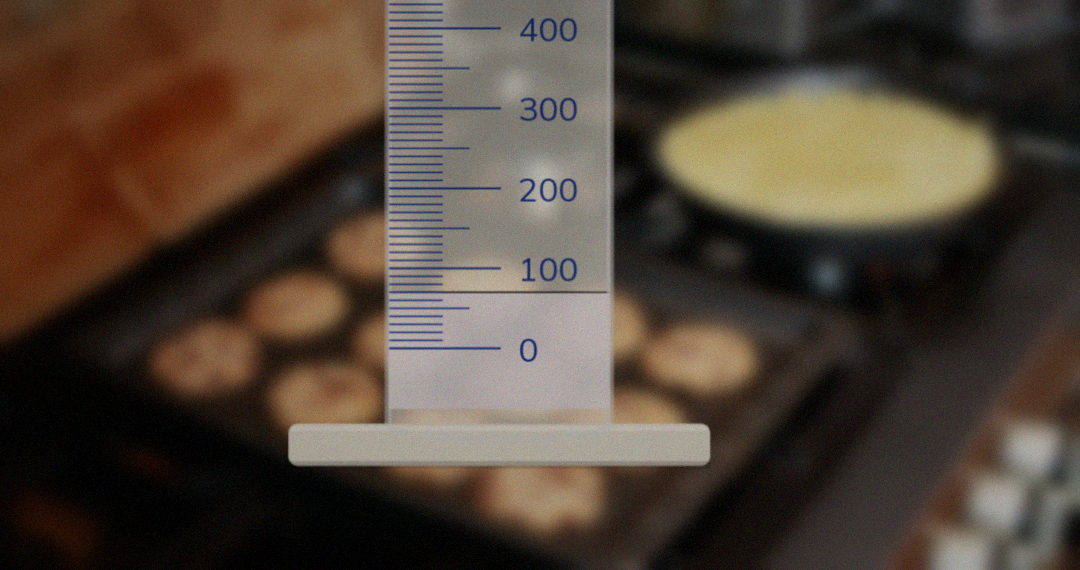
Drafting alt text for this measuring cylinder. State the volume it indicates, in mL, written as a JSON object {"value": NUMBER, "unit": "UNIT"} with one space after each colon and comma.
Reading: {"value": 70, "unit": "mL"}
